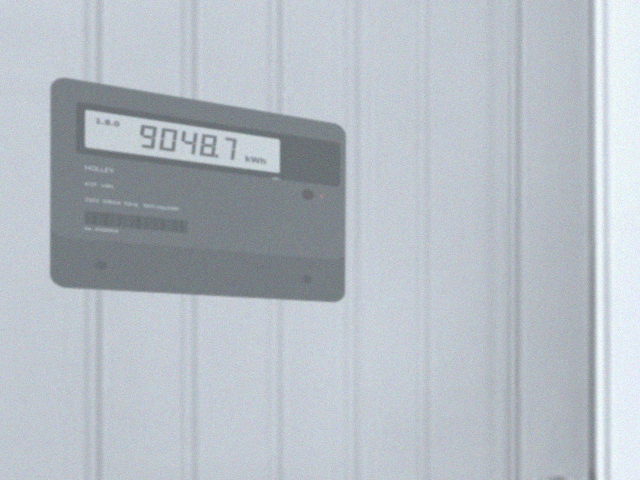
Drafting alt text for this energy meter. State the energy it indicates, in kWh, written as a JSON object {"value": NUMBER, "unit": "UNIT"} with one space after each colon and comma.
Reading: {"value": 9048.7, "unit": "kWh"}
